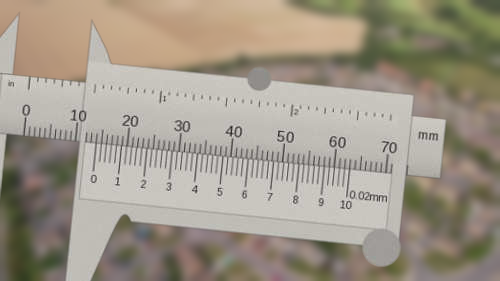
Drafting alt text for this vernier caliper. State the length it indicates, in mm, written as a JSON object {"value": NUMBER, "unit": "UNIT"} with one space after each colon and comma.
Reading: {"value": 14.0, "unit": "mm"}
